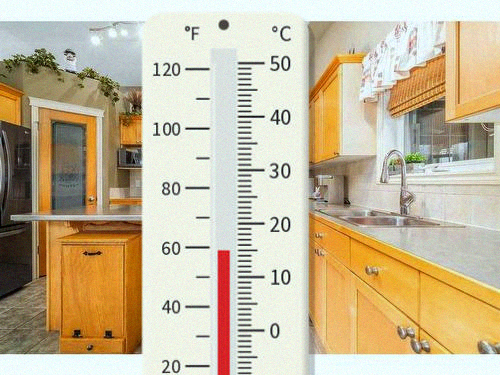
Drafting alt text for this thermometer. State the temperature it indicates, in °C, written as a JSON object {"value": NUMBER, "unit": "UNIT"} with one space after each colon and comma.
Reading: {"value": 15, "unit": "°C"}
